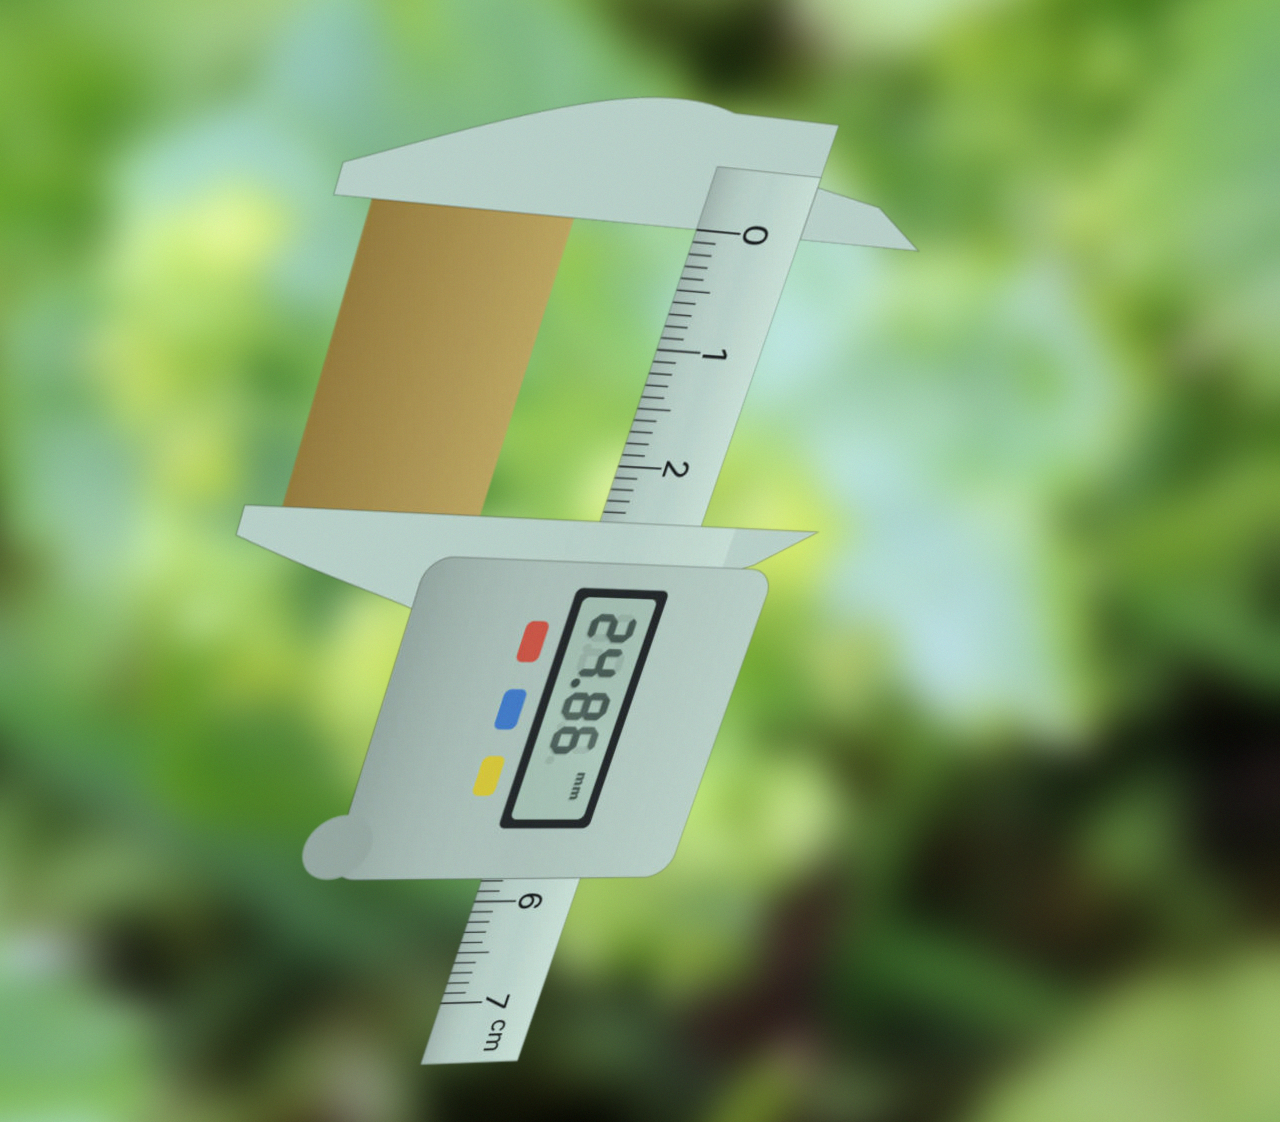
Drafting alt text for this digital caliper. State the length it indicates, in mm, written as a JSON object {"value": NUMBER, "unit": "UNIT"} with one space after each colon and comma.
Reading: {"value": 24.86, "unit": "mm"}
